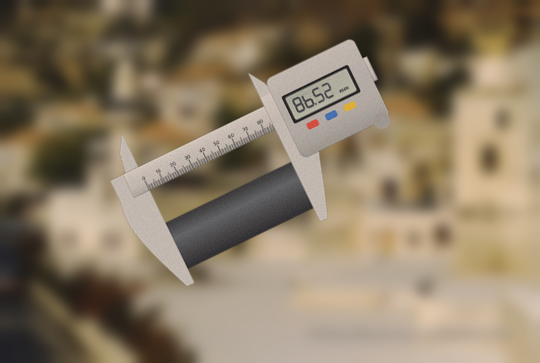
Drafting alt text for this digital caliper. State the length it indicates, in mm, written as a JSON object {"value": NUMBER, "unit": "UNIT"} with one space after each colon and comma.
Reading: {"value": 86.52, "unit": "mm"}
